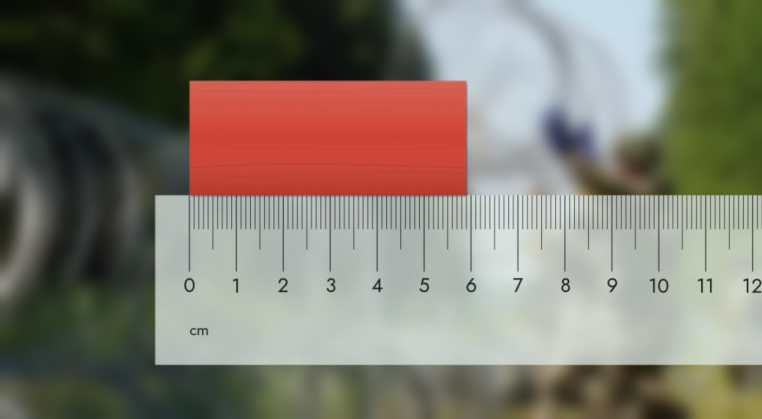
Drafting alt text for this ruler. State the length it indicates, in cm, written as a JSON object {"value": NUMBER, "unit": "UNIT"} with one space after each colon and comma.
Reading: {"value": 5.9, "unit": "cm"}
